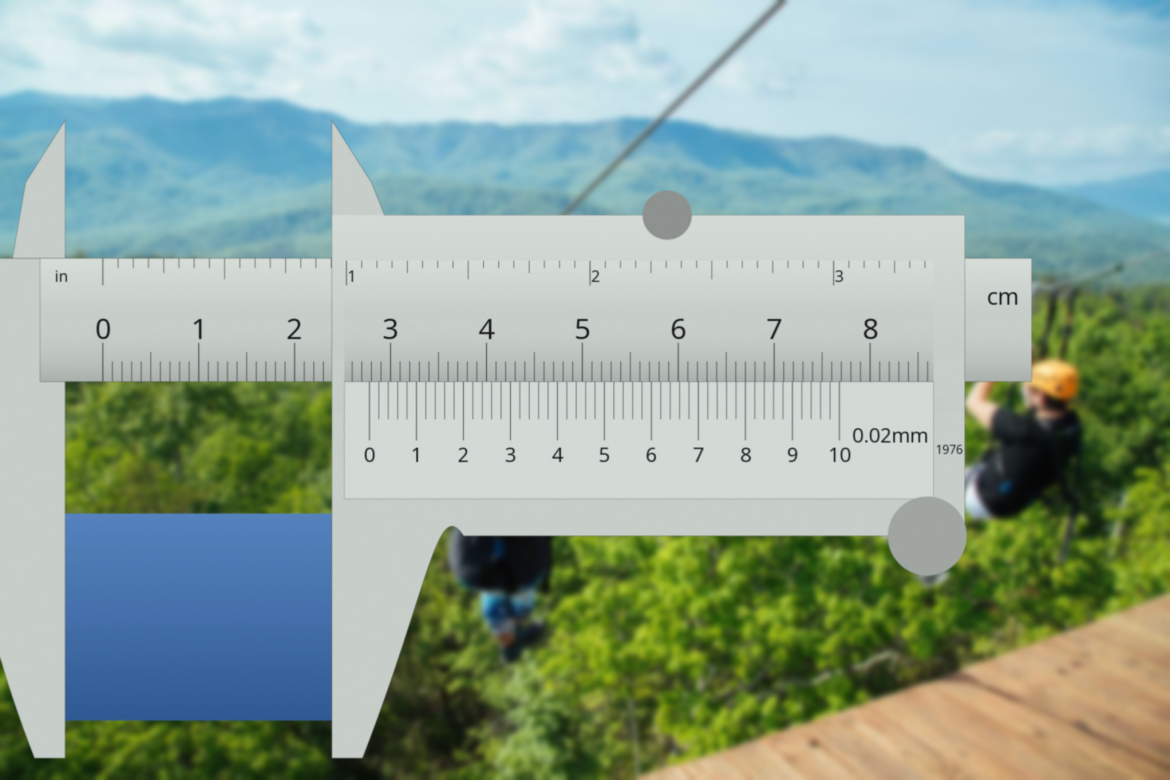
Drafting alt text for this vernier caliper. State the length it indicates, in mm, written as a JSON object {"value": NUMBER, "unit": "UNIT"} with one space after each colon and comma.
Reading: {"value": 27.8, "unit": "mm"}
